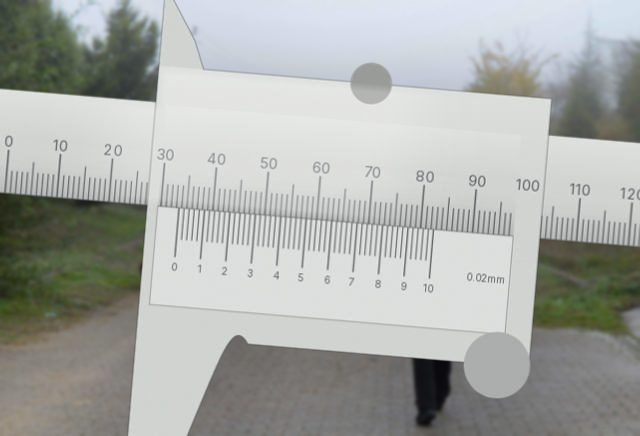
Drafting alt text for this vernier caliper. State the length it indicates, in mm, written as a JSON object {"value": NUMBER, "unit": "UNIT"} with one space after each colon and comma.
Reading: {"value": 33.5, "unit": "mm"}
